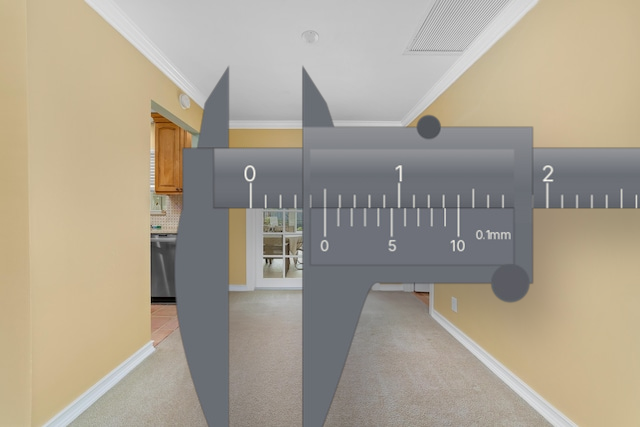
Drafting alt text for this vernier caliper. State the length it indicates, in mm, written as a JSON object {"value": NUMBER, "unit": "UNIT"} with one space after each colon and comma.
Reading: {"value": 5.0, "unit": "mm"}
